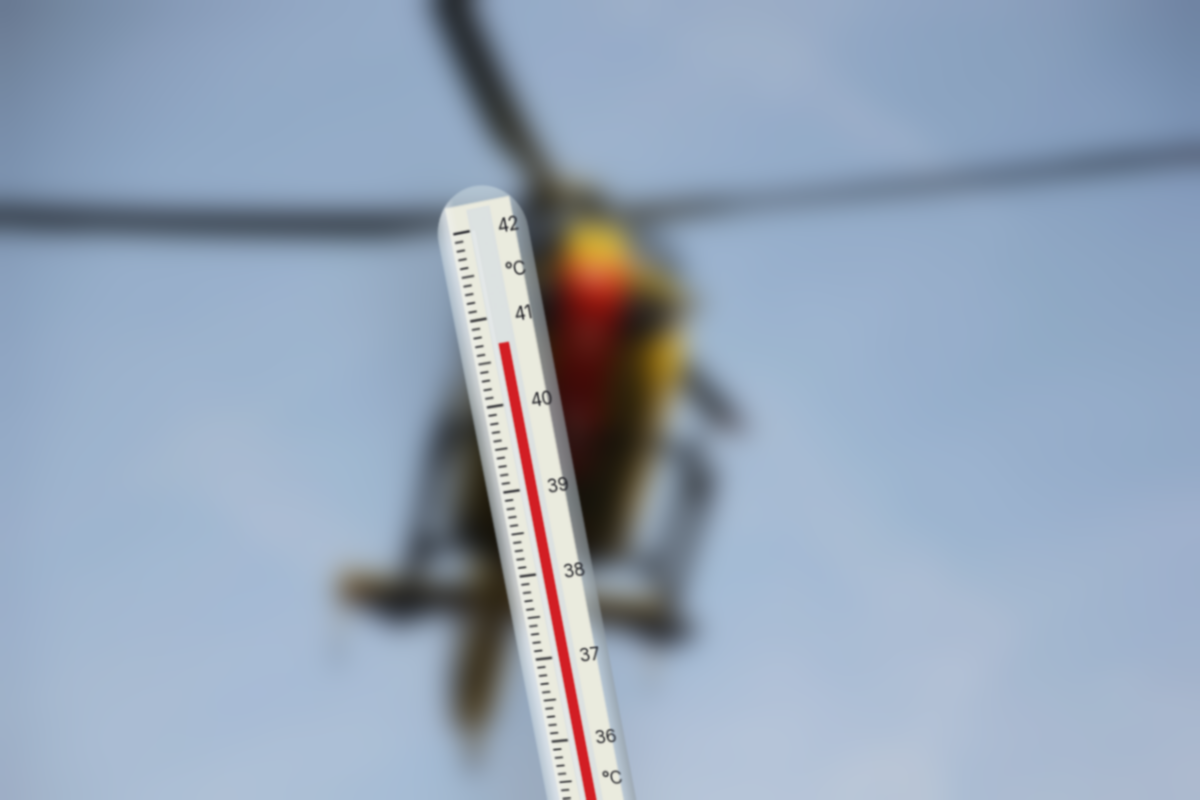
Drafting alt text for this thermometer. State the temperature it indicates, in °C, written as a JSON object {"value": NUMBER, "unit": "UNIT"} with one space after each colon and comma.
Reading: {"value": 40.7, "unit": "°C"}
